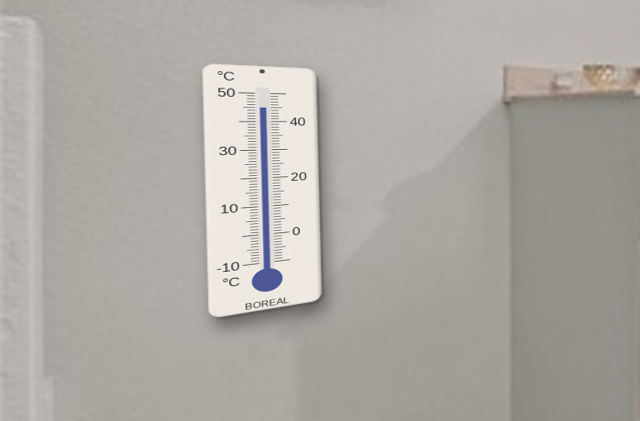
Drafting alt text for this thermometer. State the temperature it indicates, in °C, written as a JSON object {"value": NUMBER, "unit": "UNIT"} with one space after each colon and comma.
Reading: {"value": 45, "unit": "°C"}
